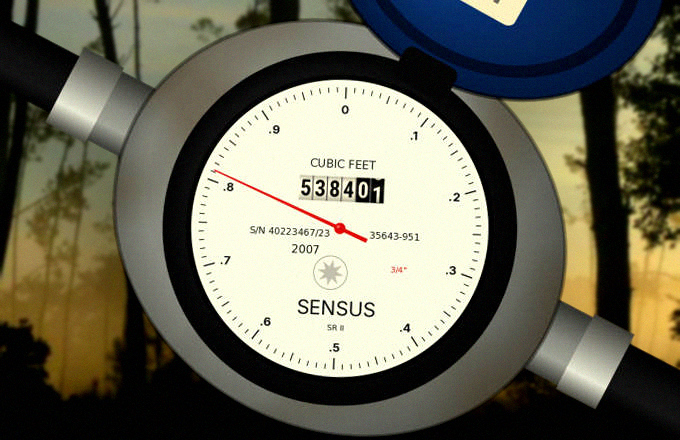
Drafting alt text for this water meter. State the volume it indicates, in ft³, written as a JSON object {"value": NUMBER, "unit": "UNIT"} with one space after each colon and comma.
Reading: {"value": 538400.81, "unit": "ft³"}
